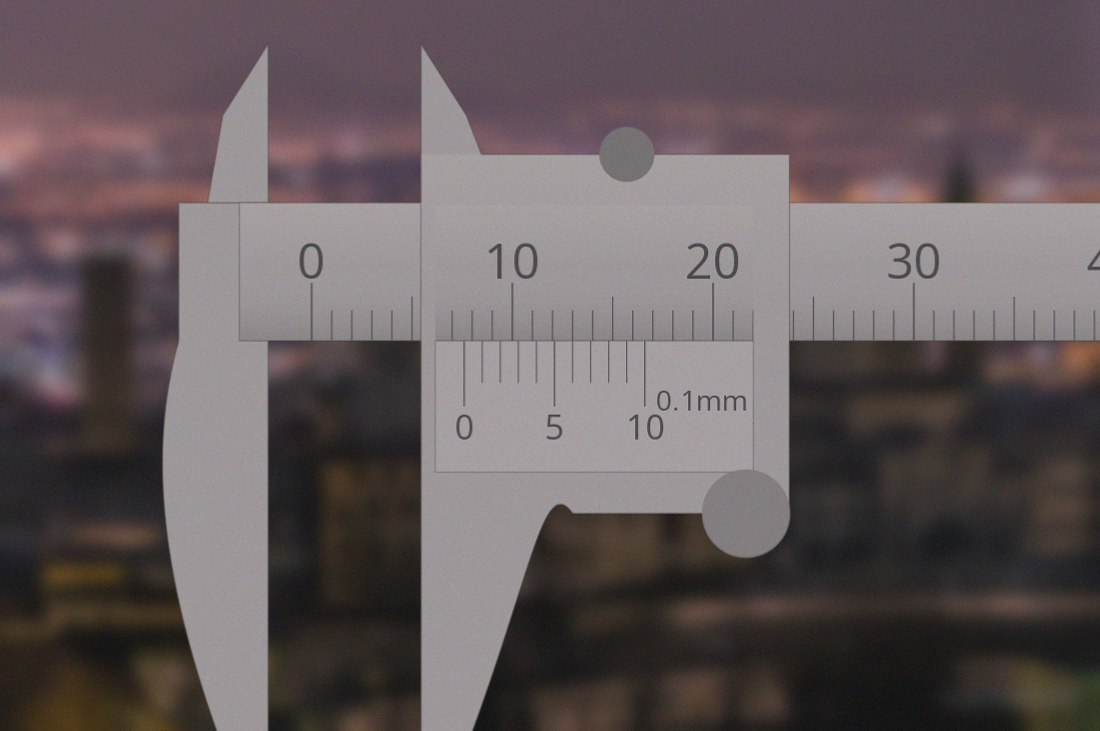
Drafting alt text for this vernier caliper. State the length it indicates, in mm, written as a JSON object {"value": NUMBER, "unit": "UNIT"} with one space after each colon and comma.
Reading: {"value": 7.6, "unit": "mm"}
